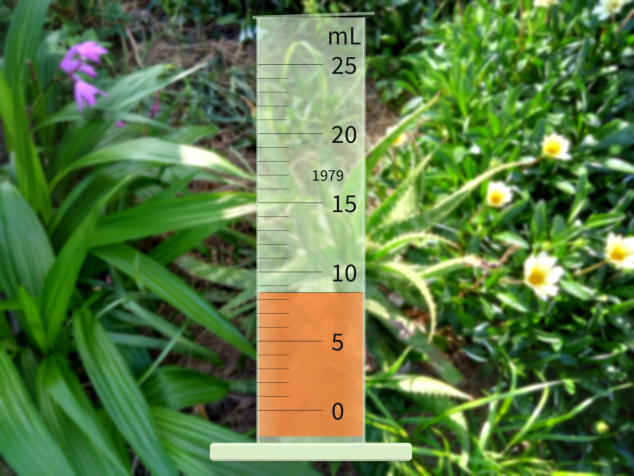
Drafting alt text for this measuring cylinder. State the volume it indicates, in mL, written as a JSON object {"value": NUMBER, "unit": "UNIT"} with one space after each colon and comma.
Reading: {"value": 8.5, "unit": "mL"}
